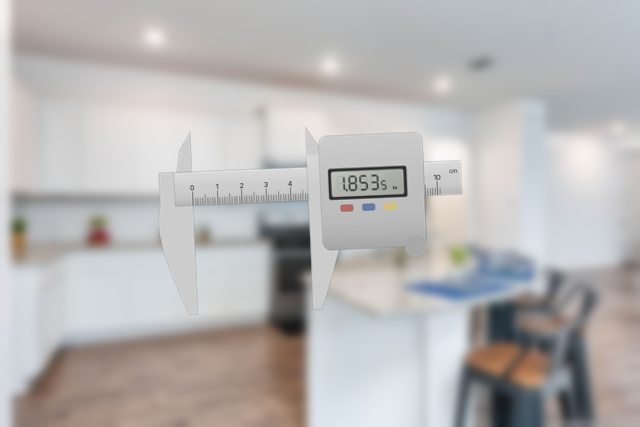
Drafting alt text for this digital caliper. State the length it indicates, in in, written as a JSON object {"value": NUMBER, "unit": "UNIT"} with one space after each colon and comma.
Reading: {"value": 1.8535, "unit": "in"}
